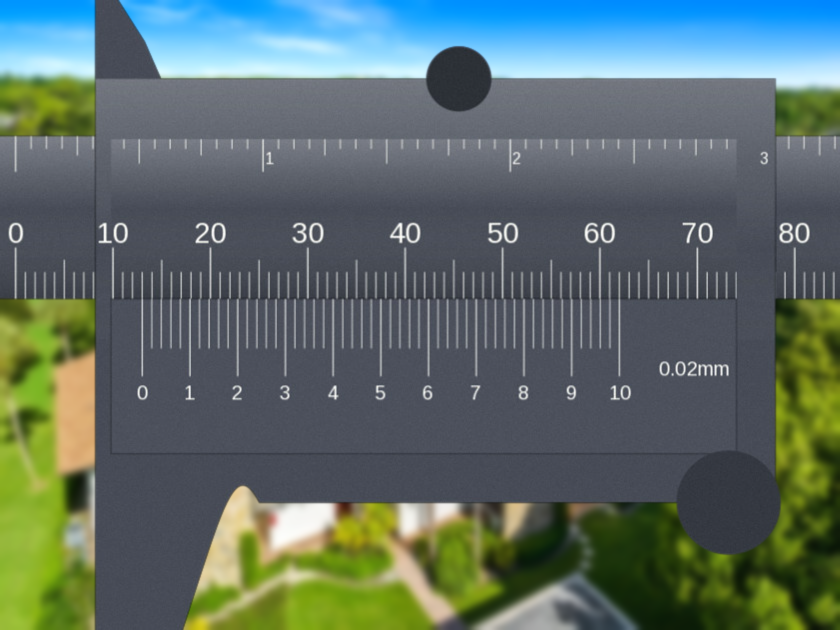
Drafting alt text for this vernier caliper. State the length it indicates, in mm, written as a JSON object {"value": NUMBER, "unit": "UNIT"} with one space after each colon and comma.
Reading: {"value": 13.0, "unit": "mm"}
